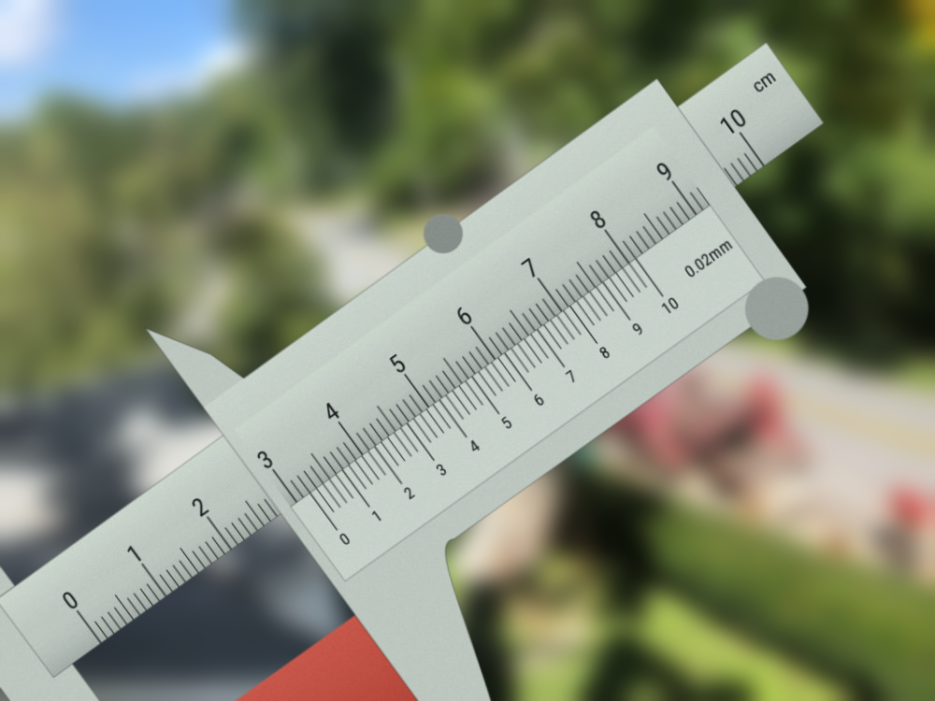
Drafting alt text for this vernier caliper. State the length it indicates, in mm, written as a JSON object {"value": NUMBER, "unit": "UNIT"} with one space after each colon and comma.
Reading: {"value": 32.0, "unit": "mm"}
